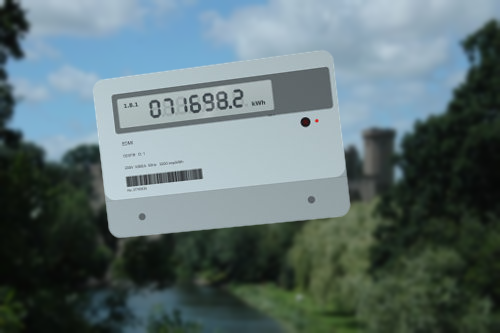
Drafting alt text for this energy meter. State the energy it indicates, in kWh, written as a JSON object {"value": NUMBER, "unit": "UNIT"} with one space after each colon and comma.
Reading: {"value": 71698.2, "unit": "kWh"}
